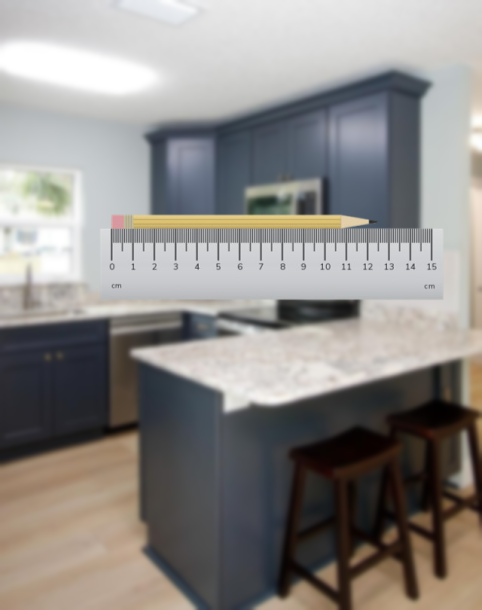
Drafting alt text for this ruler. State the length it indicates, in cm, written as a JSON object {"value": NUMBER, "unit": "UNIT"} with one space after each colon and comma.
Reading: {"value": 12.5, "unit": "cm"}
